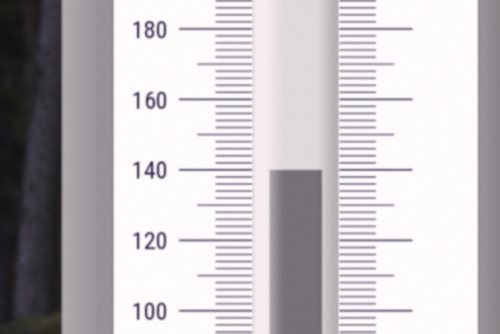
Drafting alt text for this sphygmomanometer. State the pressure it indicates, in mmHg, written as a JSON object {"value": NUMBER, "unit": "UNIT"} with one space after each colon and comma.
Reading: {"value": 140, "unit": "mmHg"}
